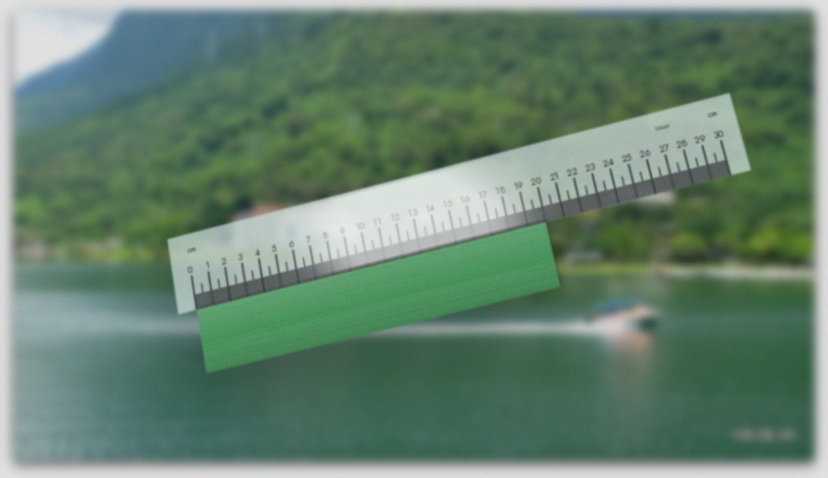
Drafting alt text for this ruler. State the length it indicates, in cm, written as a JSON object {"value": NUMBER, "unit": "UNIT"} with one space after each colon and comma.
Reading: {"value": 20, "unit": "cm"}
